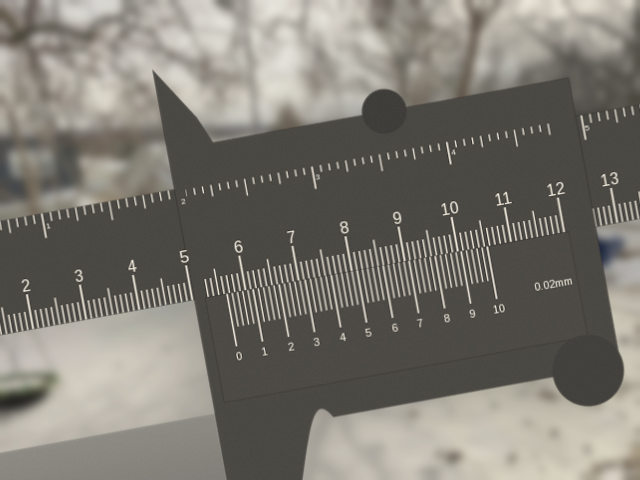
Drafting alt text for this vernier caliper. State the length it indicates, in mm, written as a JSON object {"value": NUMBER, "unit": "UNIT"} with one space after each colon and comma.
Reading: {"value": 56.5, "unit": "mm"}
